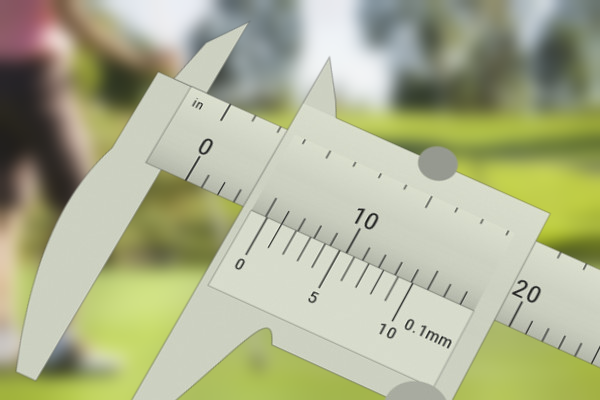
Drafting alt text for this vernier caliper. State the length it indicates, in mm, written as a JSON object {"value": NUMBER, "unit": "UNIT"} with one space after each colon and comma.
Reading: {"value": 5.1, "unit": "mm"}
